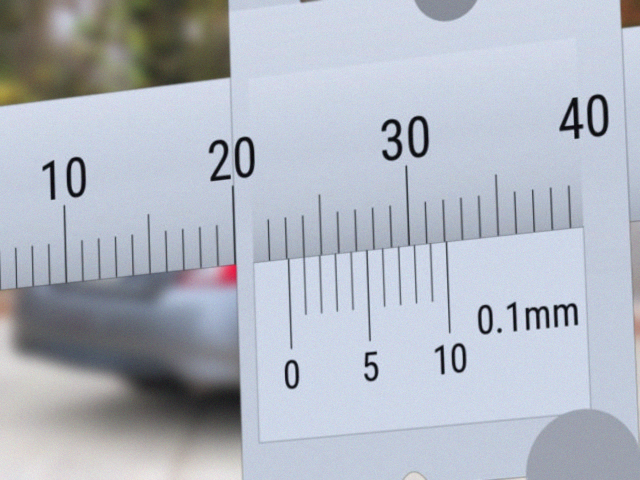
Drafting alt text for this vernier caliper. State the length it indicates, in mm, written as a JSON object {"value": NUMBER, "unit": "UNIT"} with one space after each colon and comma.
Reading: {"value": 23.1, "unit": "mm"}
